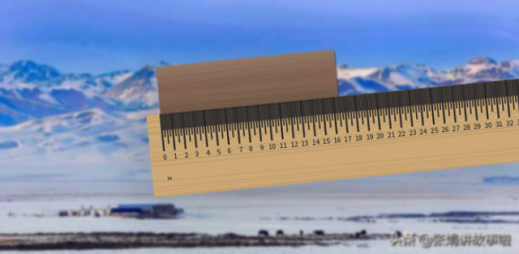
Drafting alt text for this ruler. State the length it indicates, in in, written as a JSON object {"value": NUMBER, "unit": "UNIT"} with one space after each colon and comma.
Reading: {"value": 16.5, "unit": "in"}
